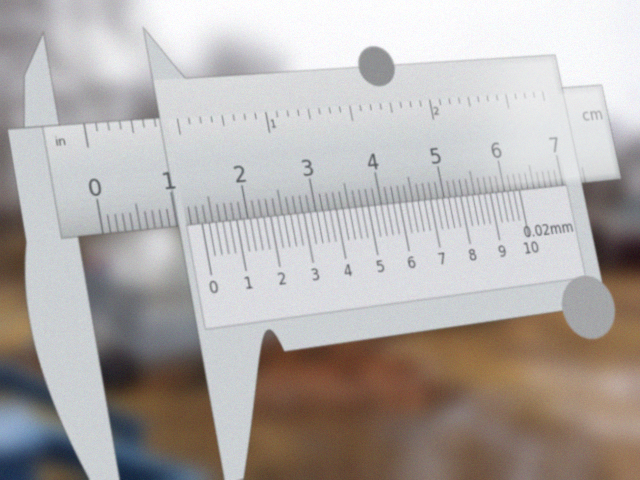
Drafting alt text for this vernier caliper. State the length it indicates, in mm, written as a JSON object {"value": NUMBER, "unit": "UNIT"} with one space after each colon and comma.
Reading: {"value": 13.5, "unit": "mm"}
